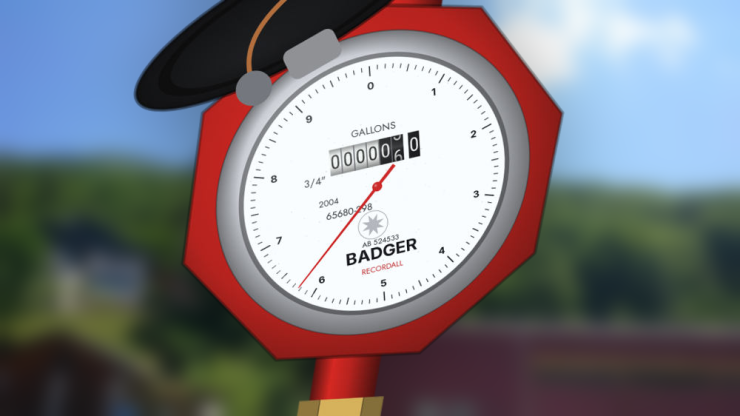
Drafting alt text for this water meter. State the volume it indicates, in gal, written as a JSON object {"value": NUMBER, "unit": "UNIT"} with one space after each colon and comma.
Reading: {"value": 56.2, "unit": "gal"}
